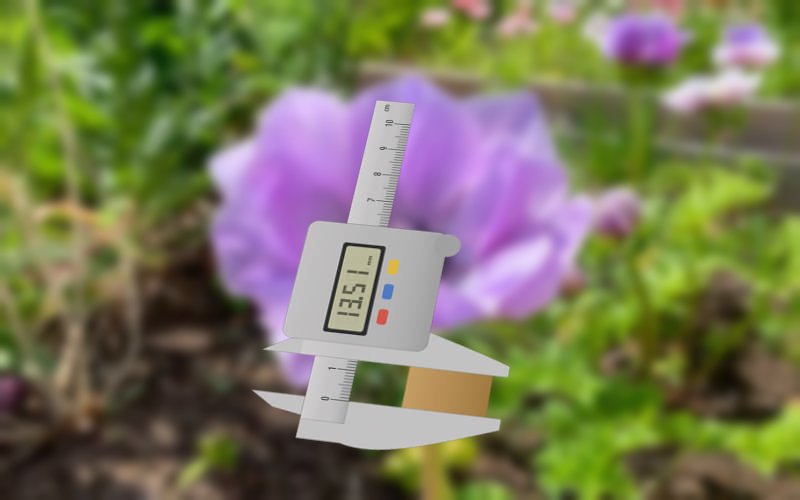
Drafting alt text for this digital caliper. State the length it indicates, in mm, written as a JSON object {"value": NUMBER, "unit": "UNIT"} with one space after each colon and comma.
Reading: {"value": 13.51, "unit": "mm"}
